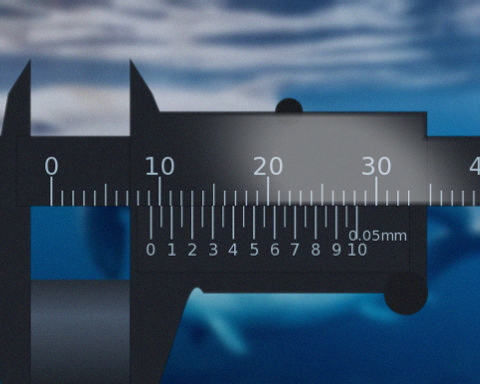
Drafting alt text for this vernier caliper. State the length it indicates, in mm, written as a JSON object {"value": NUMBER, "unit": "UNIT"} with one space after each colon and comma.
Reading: {"value": 9.2, "unit": "mm"}
